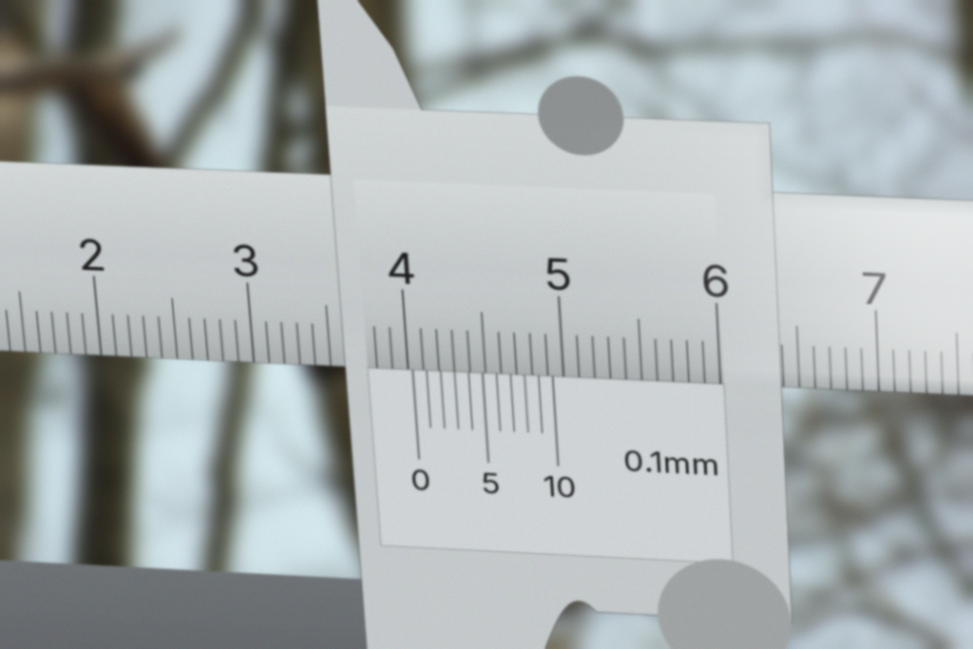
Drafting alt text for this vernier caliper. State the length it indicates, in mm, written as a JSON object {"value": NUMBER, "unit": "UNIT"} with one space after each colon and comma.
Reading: {"value": 40.3, "unit": "mm"}
